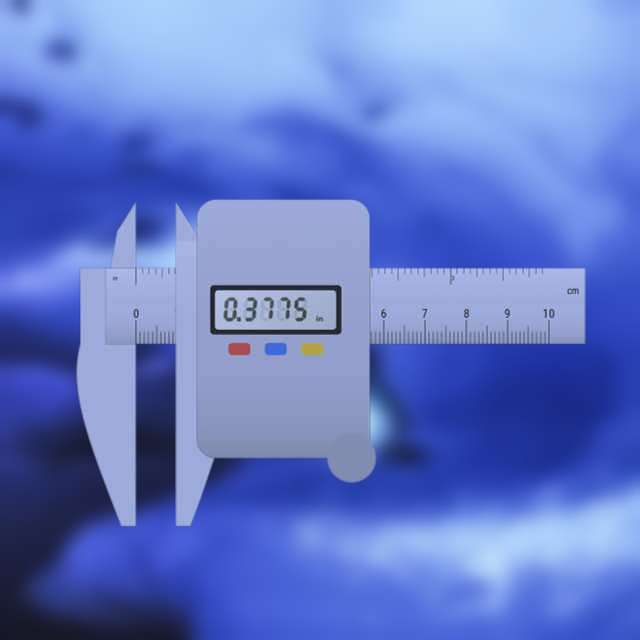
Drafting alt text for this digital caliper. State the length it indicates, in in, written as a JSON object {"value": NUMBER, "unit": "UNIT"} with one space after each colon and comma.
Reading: {"value": 0.3775, "unit": "in"}
